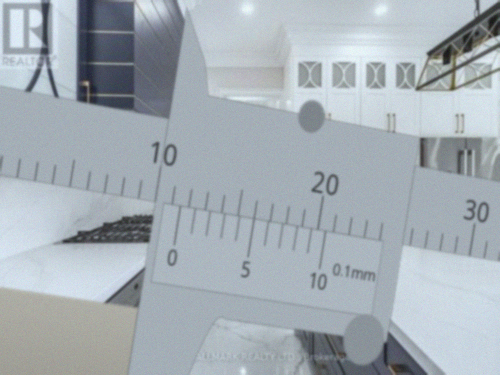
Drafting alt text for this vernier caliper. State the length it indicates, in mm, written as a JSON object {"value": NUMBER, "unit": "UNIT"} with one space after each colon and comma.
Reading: {"value": 11.5, "unit": "mm"}
